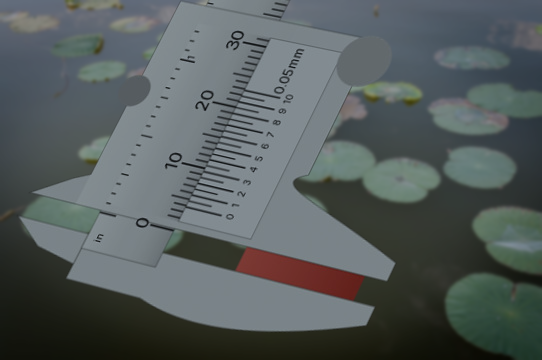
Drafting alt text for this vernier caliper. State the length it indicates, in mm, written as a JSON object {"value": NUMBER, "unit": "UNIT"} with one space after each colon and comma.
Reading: {"value": 3.8, "unit": "mm"}
